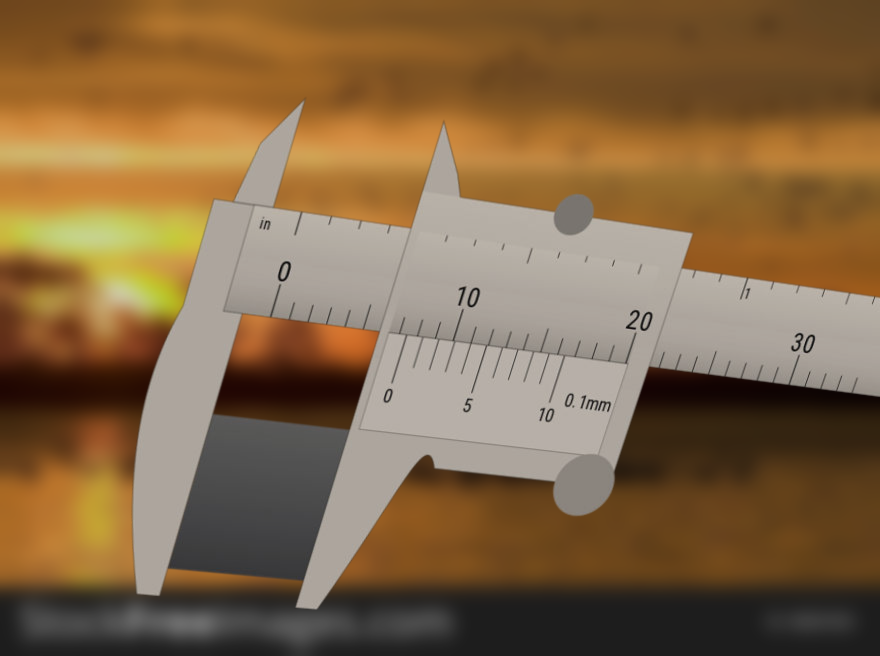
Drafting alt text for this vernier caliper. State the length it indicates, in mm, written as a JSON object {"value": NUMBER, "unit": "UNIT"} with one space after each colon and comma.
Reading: {"value": 7.4, "unit": "mm"}
